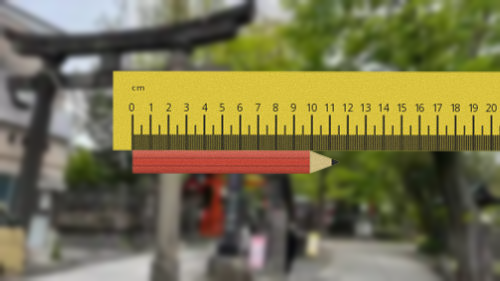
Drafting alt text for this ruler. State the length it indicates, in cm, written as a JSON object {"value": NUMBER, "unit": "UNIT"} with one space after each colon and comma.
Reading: {"value": 11.5, "unit": "cm"}
